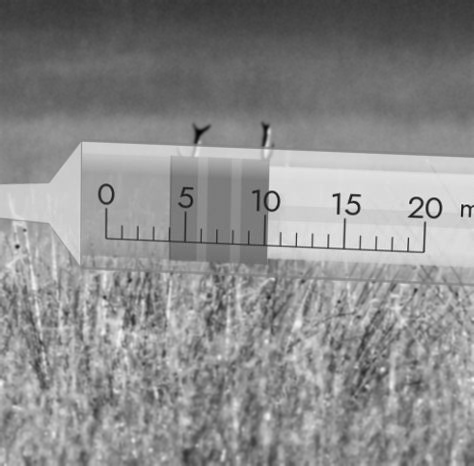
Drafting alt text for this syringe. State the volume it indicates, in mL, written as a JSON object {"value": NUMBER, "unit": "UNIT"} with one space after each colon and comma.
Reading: {"value": 4, "unit": "mL"}
